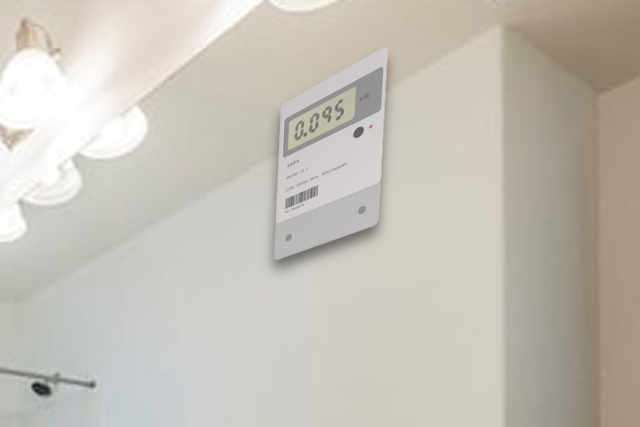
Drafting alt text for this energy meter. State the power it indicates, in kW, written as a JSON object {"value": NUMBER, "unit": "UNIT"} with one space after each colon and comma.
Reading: {"value": 0.095, "unit": "kW"}
